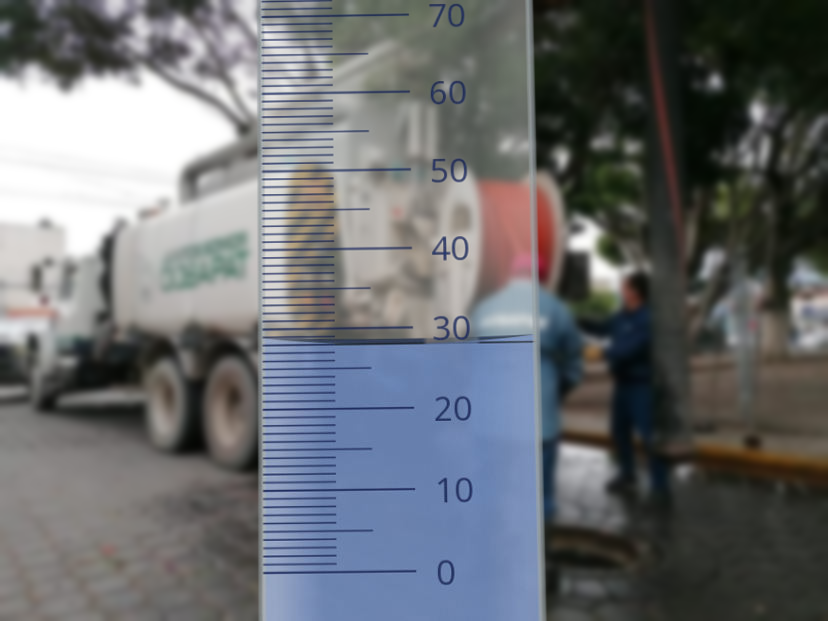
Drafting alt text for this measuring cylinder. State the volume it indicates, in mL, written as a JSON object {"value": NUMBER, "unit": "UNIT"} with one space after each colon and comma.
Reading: {"value": 28, "unit": "mL"}
